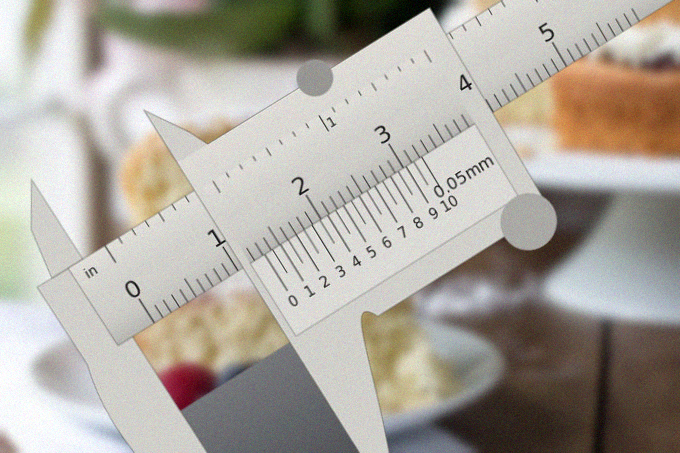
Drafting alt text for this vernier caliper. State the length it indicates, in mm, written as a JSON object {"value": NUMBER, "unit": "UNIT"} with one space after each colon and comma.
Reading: {"value": 13.2, "unit": "mm"}
